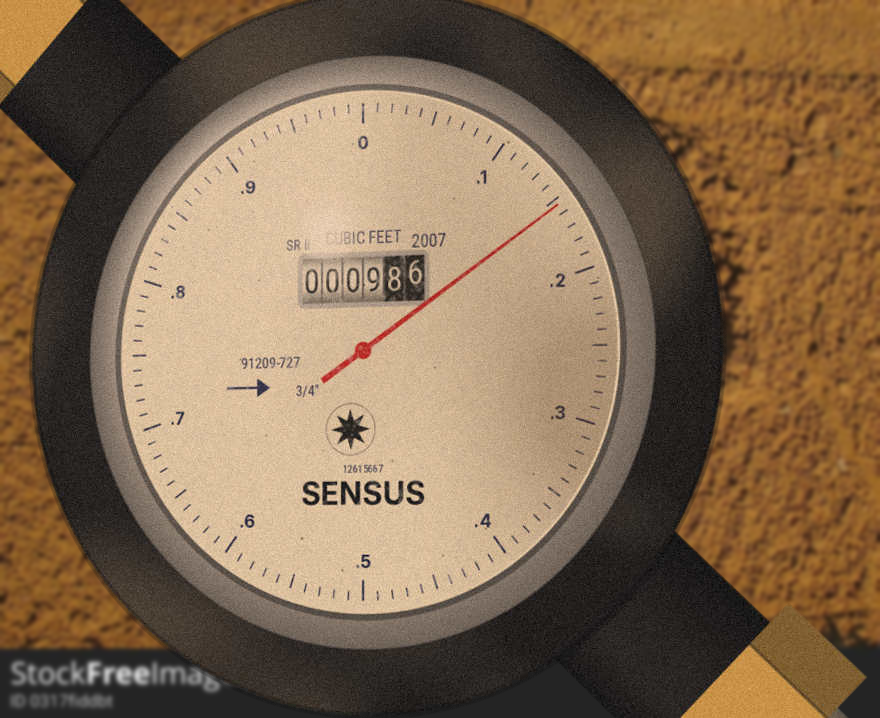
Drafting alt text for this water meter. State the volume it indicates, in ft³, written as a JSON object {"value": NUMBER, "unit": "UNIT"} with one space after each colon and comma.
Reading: {"value": 986.15, "unit": "ft³"}
